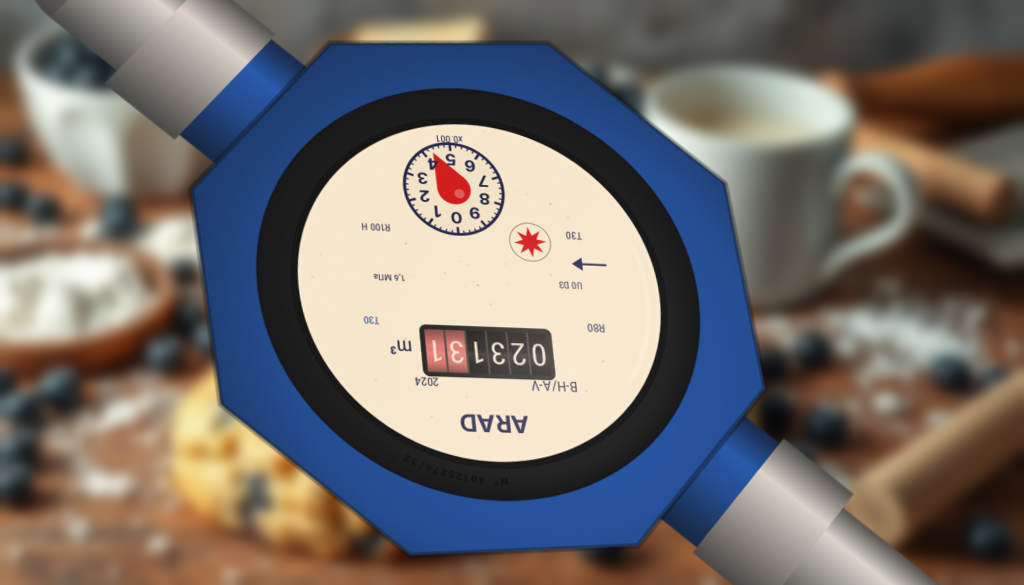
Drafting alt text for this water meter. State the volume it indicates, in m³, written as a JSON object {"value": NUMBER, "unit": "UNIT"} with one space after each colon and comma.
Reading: {"value": 231.314, "unit": "m³"}
